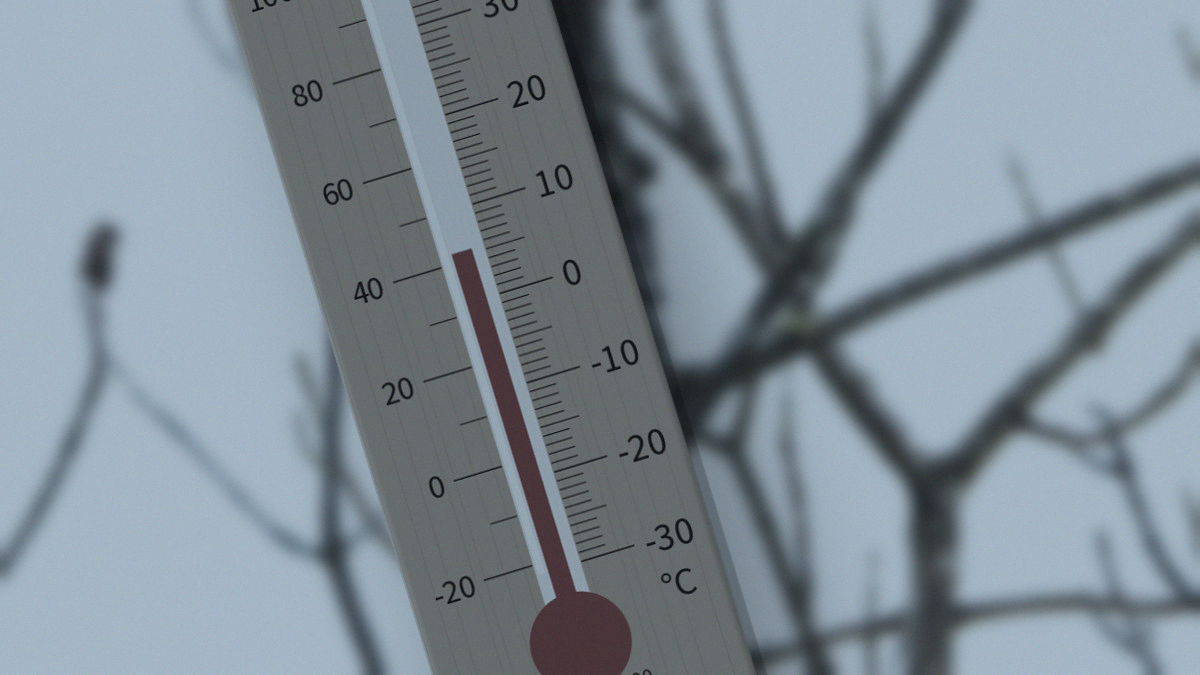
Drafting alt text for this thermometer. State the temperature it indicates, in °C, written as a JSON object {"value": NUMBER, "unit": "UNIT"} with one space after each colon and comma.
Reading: {"value": 5.5, "unit": "°C"}
